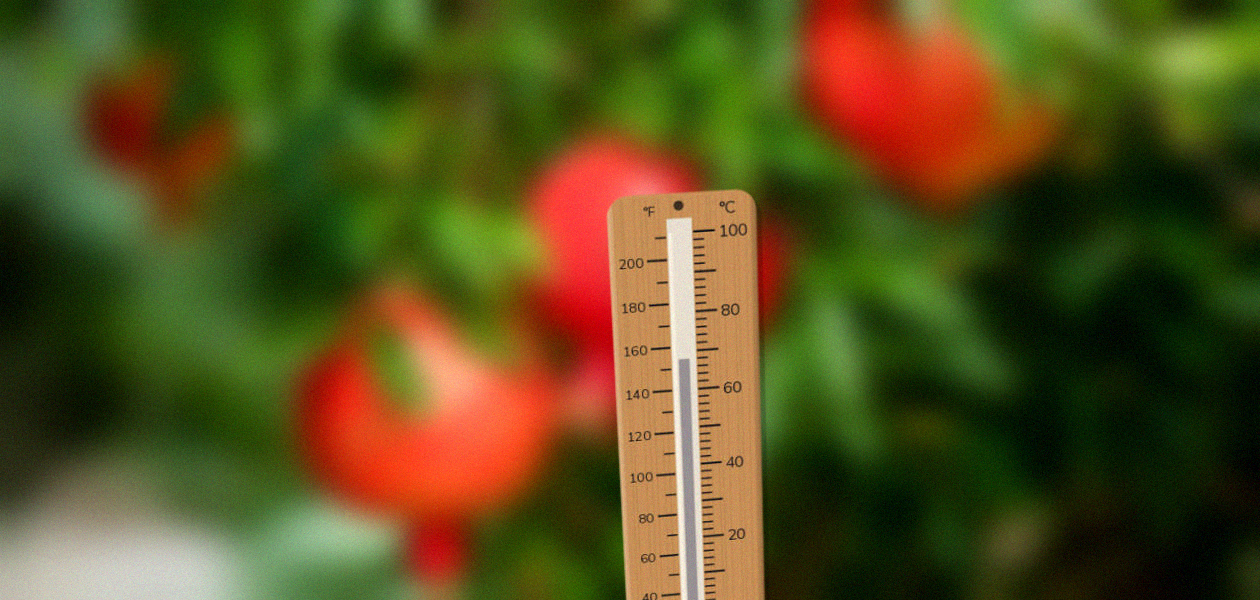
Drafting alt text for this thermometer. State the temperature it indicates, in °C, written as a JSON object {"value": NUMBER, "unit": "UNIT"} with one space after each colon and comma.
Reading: {"value": 68, "unit": "°C"}
